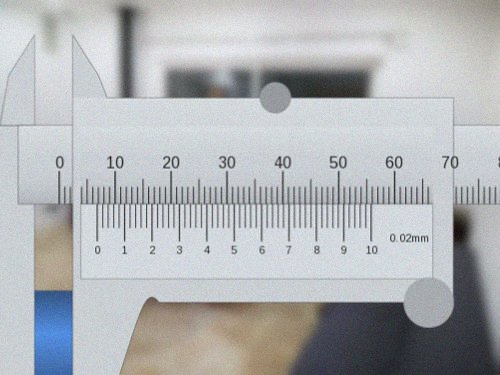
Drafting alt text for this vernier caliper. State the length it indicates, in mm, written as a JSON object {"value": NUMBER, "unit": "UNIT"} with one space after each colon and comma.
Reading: {"value": 6.8, "unit": "mm"}
